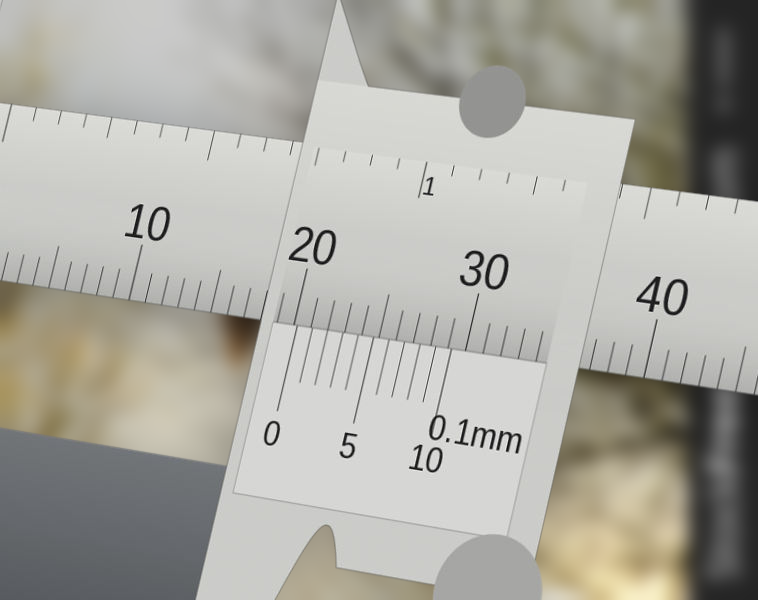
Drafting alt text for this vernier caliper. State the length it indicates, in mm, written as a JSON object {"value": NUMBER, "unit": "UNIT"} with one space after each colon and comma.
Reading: {"value": 20.2, "unit": "mm"}
